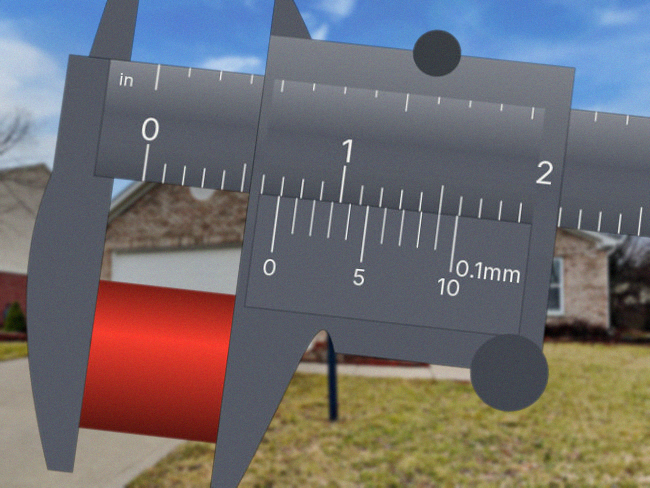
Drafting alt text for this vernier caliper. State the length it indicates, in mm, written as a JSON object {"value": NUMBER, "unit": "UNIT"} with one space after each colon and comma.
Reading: {"value": 6.9, "unit": "mm"}
